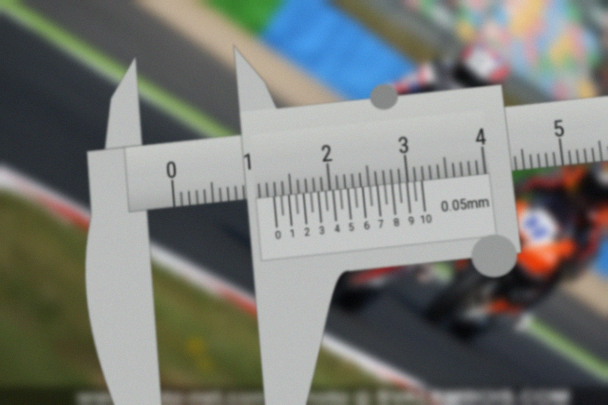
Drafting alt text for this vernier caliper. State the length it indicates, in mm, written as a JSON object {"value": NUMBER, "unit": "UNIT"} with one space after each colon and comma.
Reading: {"value": 12.8, "unit": "mm"}
